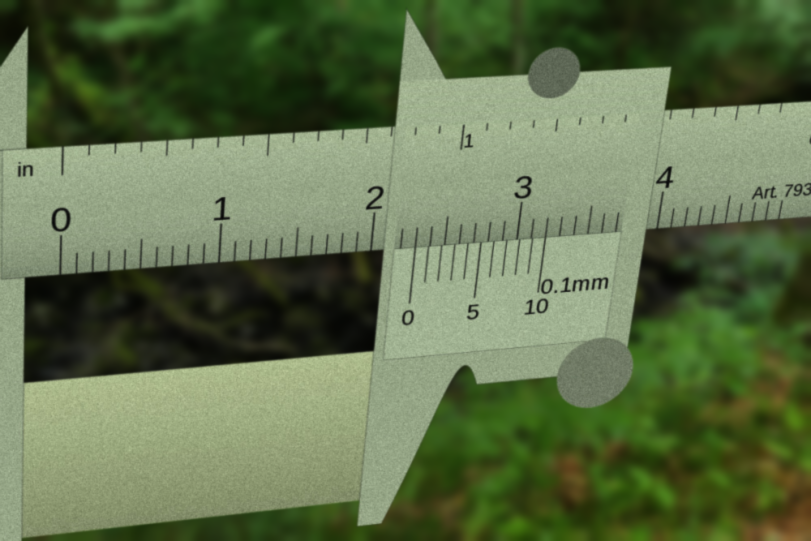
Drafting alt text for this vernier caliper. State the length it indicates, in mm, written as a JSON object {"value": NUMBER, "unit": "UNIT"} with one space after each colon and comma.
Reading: {"value": 23.0, "unit": "mm"}
